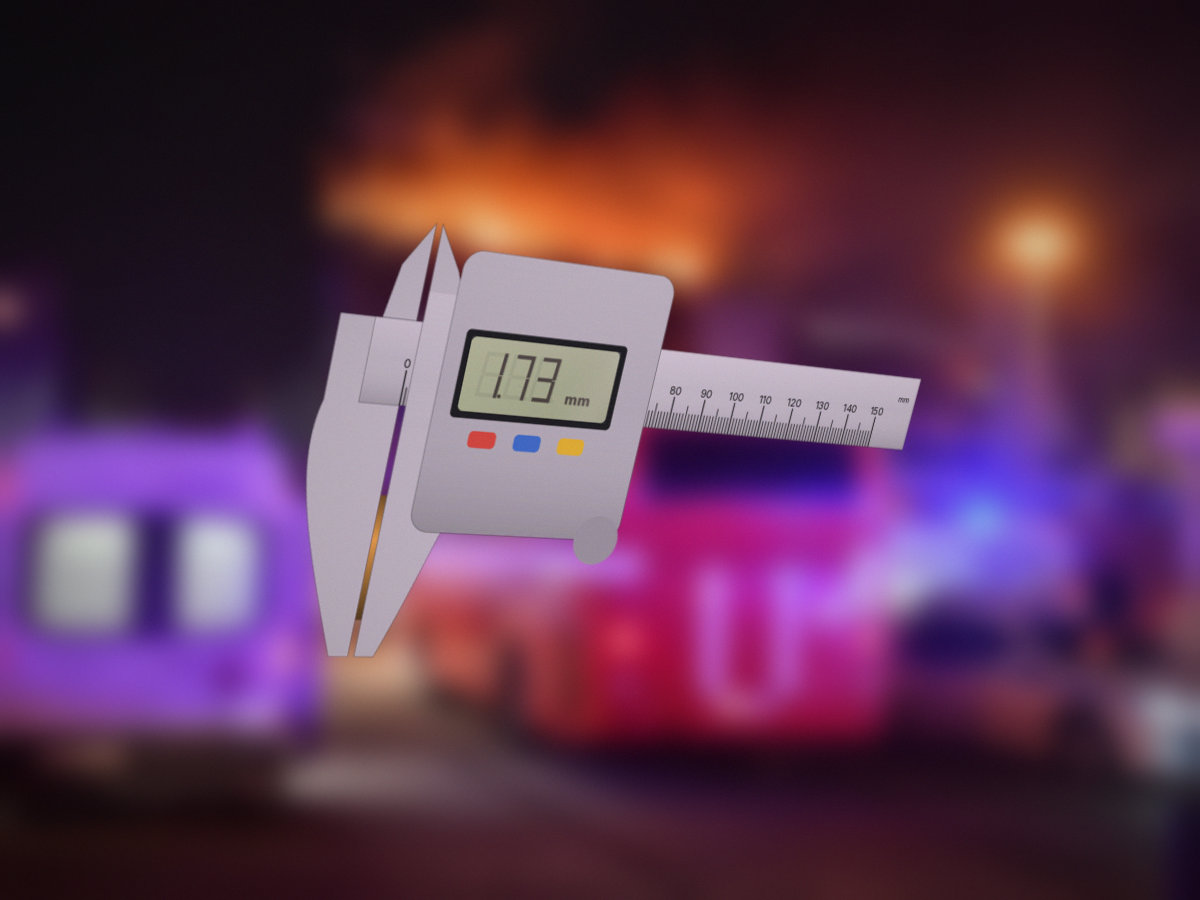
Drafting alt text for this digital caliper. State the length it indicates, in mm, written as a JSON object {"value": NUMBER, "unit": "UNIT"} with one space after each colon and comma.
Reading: {"value": 1.73, "unit": "mm"}
